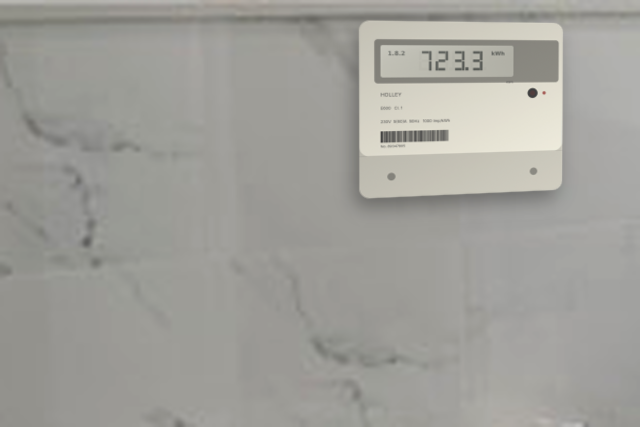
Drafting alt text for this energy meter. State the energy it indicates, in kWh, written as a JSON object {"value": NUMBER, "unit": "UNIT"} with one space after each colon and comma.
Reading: {"value": 723.3, "unit": "kWh"}
